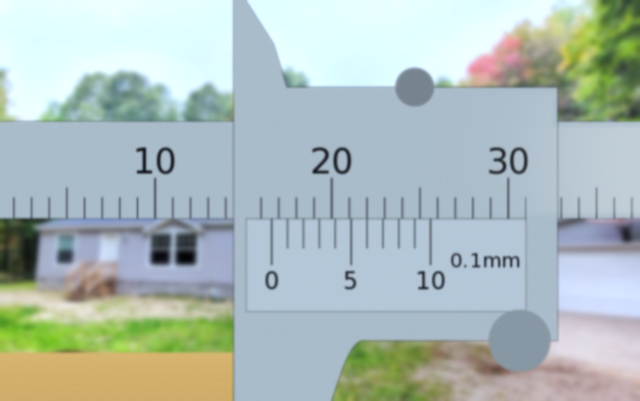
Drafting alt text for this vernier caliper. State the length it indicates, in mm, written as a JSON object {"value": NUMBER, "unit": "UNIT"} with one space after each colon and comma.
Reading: {"value": 16.6, "unit": "mm"}
